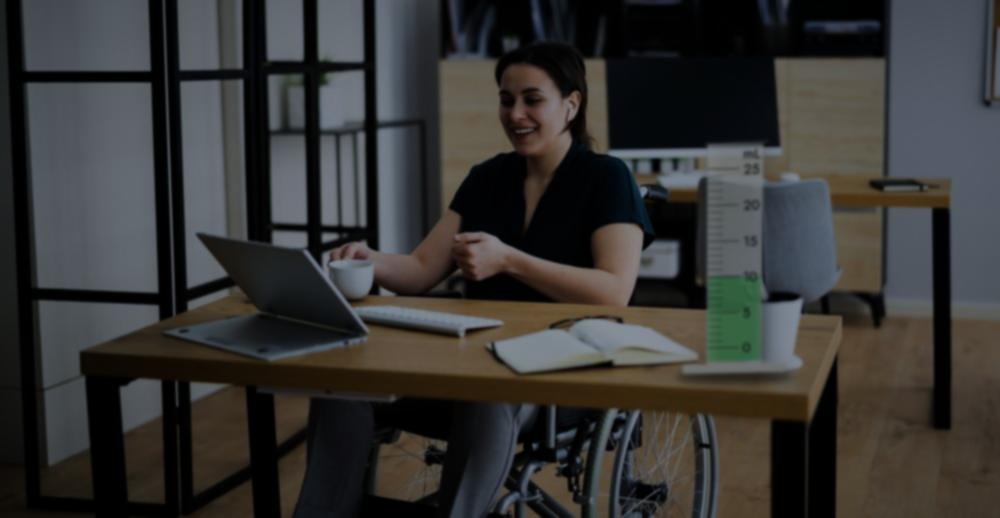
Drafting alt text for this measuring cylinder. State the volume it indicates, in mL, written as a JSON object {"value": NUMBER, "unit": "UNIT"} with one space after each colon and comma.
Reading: {"value": 10, "unit": "mL"}
